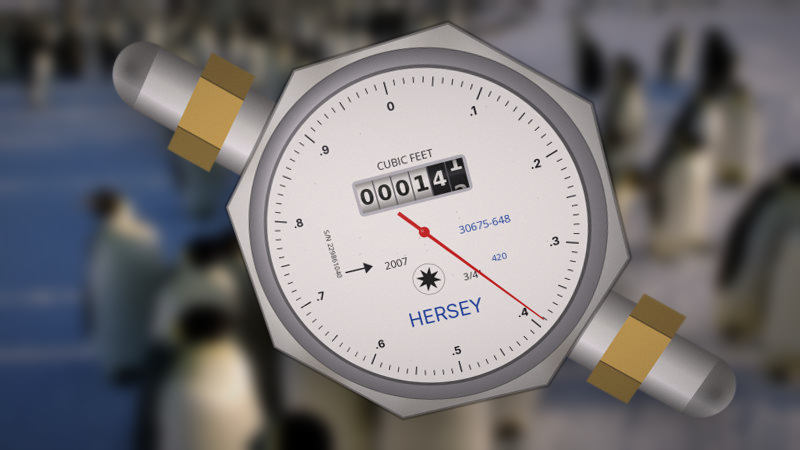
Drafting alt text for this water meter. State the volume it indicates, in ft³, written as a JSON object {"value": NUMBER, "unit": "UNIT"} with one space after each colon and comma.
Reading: {"value": 141.39, "unit": "ft³"}
